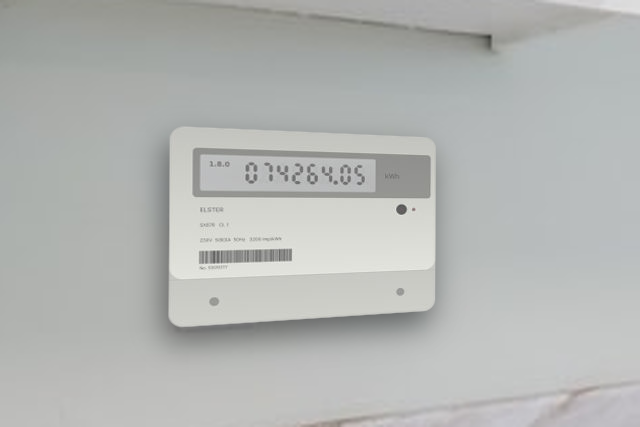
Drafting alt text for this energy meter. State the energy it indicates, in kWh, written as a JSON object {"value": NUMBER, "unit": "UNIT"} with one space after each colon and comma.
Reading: {"value": 74264.05, "unit": "kWh"}
